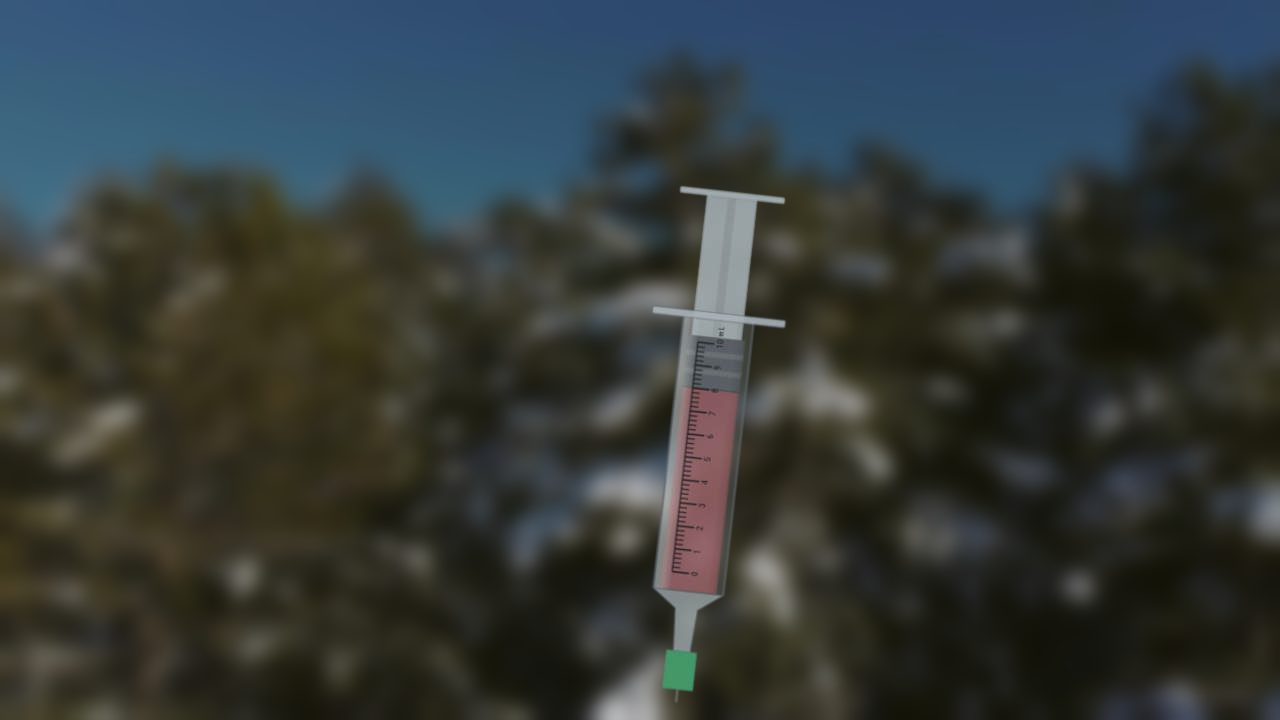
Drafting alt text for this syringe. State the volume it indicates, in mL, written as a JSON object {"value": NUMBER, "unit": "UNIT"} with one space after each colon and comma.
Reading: {"value": 8, "unit": "mL"}
